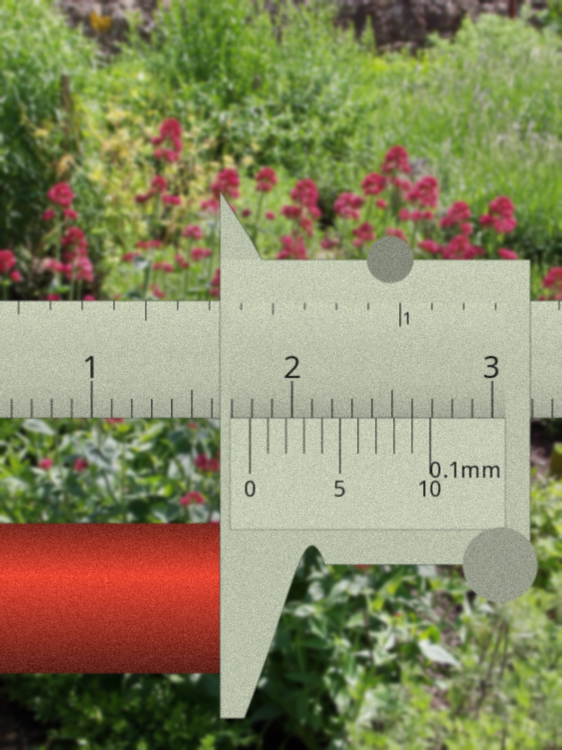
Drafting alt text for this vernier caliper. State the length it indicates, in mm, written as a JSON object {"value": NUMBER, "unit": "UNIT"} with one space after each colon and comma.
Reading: {"value": 17.9, "unit": "mm"}
